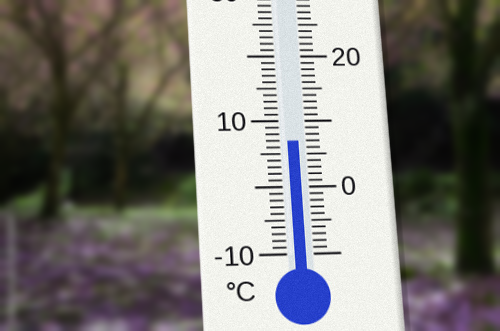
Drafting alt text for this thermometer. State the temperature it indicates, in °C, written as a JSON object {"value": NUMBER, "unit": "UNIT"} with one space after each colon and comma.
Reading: {"value": 7, "unit": "°C"}
